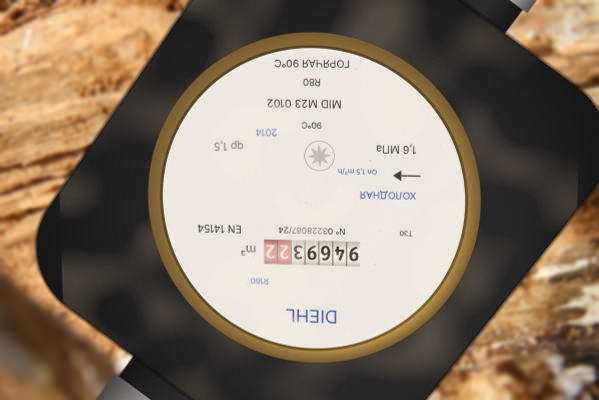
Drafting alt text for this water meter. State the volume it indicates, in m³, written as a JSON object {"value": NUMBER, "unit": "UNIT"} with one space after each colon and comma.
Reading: {"value": 94693.22, "unit": "m³"}
